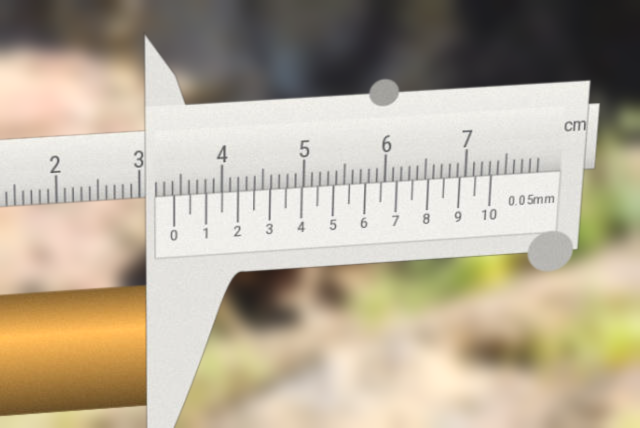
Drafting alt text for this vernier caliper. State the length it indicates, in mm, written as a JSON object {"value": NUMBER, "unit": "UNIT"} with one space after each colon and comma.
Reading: {"value": 34.2, "unit": "mm"}
